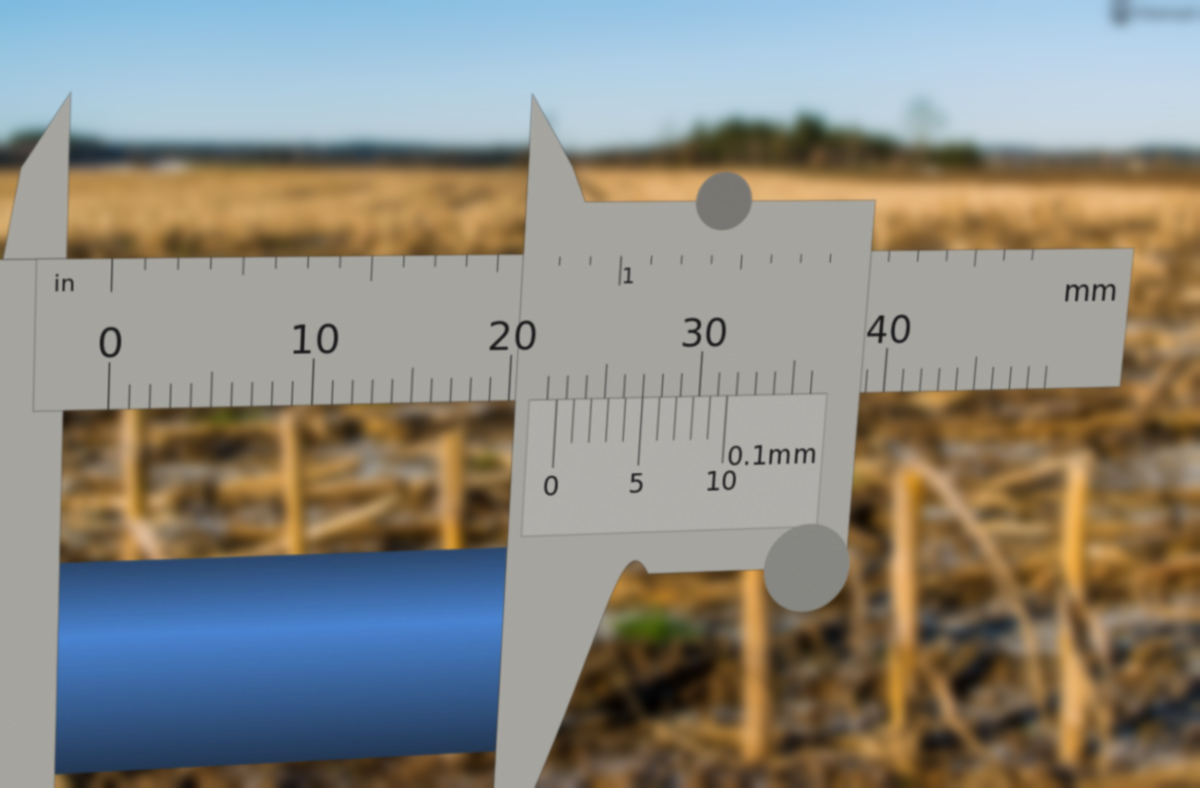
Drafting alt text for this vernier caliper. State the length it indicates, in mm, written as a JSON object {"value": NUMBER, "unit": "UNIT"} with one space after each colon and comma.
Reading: {"value": 22.5, "unit": "mm"}
